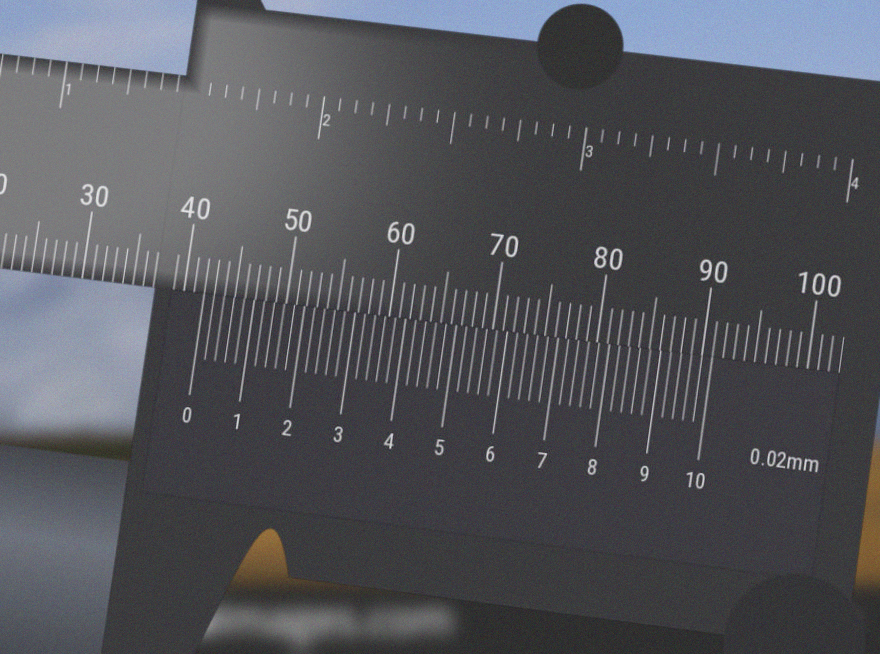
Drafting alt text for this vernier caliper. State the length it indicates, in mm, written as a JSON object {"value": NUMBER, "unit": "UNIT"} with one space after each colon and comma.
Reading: {"value": 42.0, "unit": "mm"}
